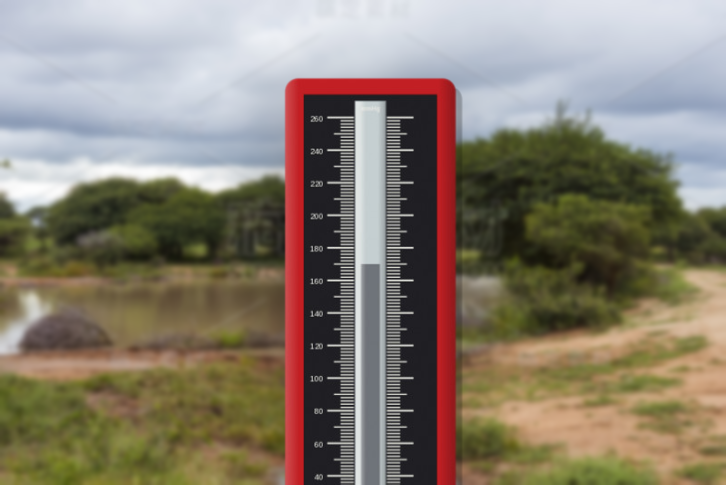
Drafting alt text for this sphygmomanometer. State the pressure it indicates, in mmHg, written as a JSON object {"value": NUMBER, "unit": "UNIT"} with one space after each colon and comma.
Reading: {"value": 170, "unit": "mmHg"}
